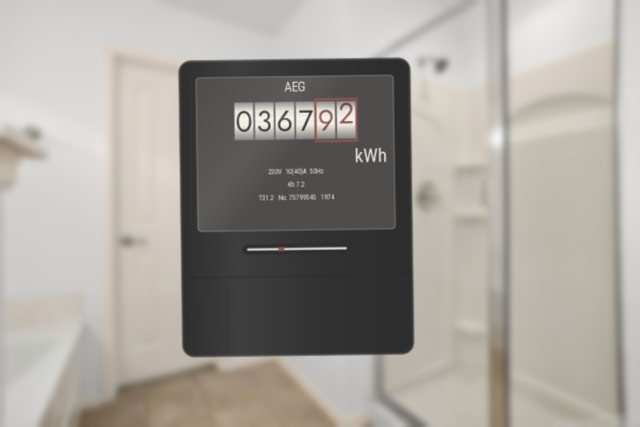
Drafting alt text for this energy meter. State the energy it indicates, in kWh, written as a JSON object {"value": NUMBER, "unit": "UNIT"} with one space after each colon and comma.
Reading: {"value": 367.92, "unit": "kWh"}
